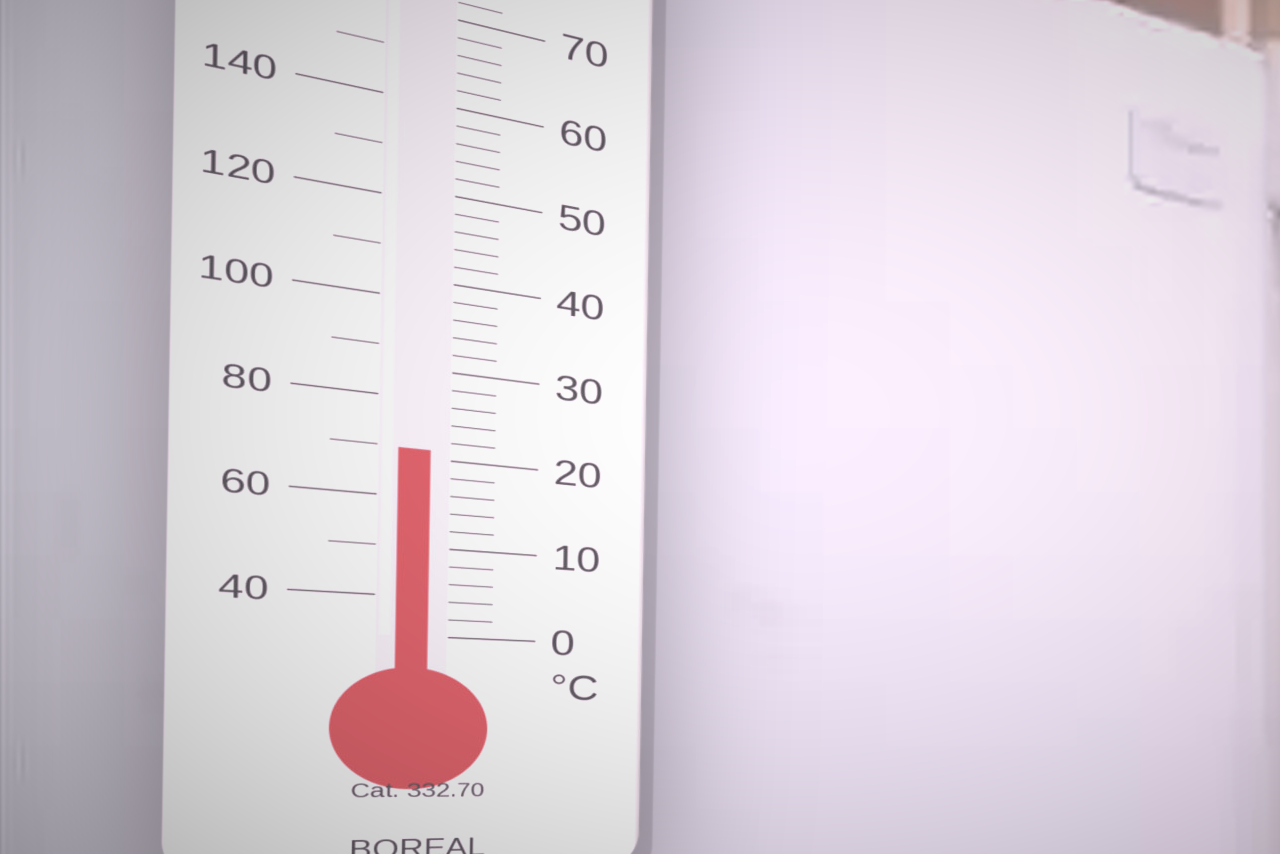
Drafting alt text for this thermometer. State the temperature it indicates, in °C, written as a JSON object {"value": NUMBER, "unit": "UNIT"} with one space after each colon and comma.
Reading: {"value": 21, "unit": "°C"}
